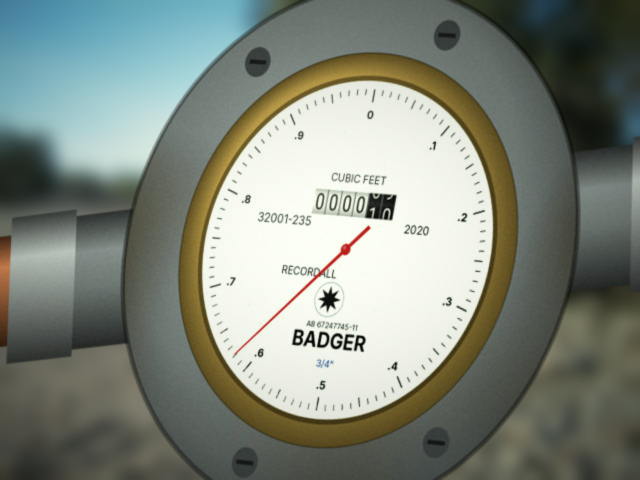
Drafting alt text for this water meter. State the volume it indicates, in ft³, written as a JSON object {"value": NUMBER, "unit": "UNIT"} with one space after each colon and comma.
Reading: {"value": 9.62, "unit": "ft³"}
